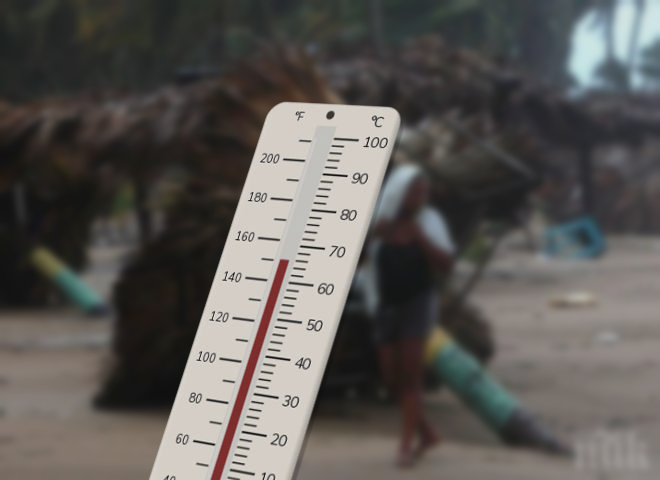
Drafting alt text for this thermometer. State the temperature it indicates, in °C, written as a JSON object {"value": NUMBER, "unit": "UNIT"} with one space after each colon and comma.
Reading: {"value": 66, "unit": "°C"}
